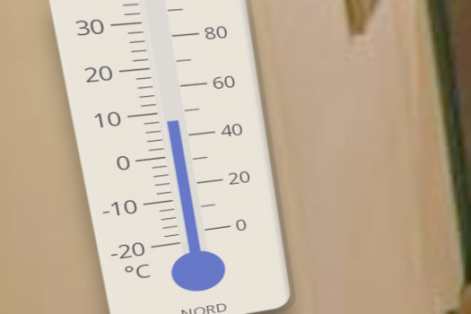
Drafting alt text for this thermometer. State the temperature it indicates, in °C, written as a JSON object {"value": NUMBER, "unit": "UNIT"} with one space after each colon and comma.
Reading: {"value": 8, "unit": "°C"}
